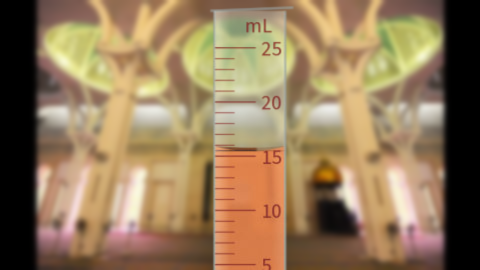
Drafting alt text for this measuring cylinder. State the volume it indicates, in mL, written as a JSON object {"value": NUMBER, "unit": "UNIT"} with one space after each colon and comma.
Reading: {"value": 15.5, "unit": "mL"}
